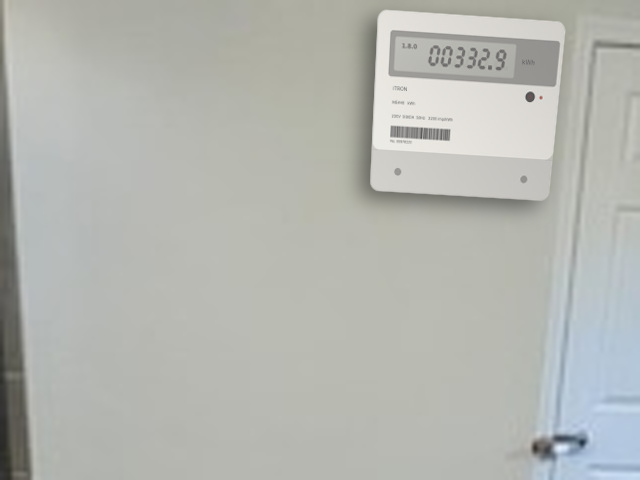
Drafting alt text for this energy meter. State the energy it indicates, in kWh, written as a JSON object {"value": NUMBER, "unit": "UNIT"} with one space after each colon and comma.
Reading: {"value": 332.9, "unit": "kWh"}
